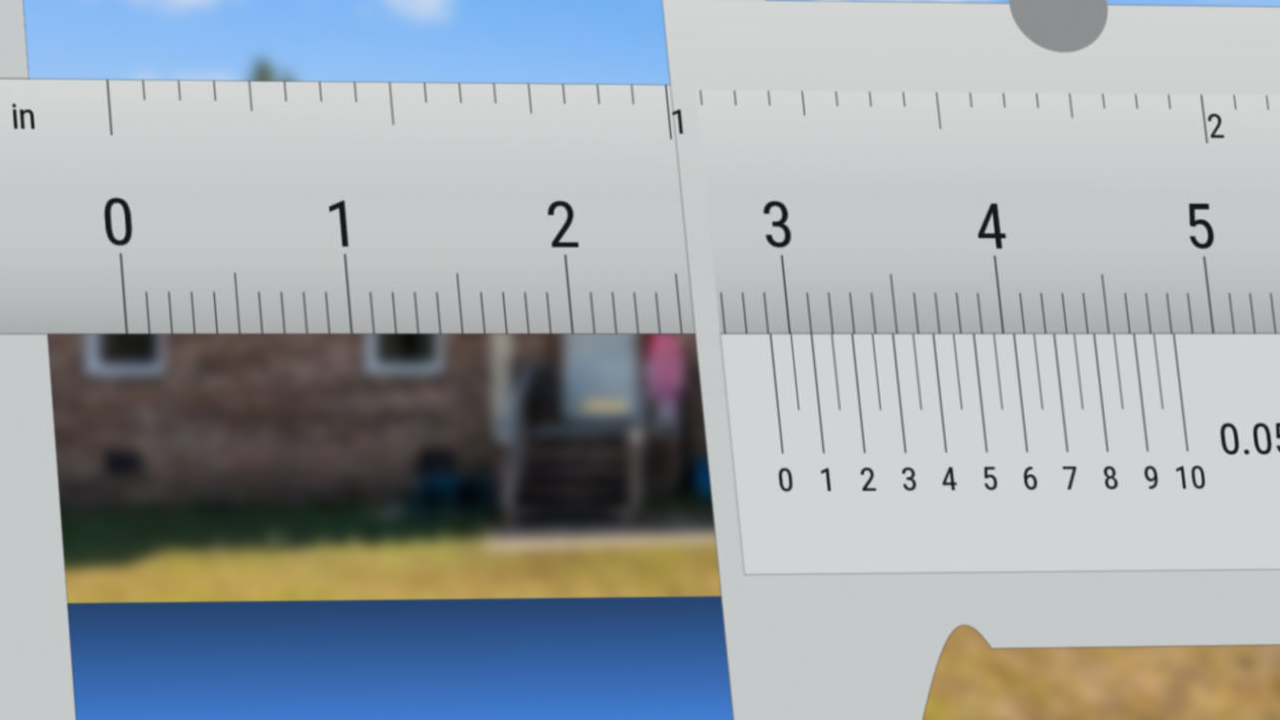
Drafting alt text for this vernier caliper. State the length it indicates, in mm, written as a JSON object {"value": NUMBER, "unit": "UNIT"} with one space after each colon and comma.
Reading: {"value": 29.1, "unit": "mm"}
